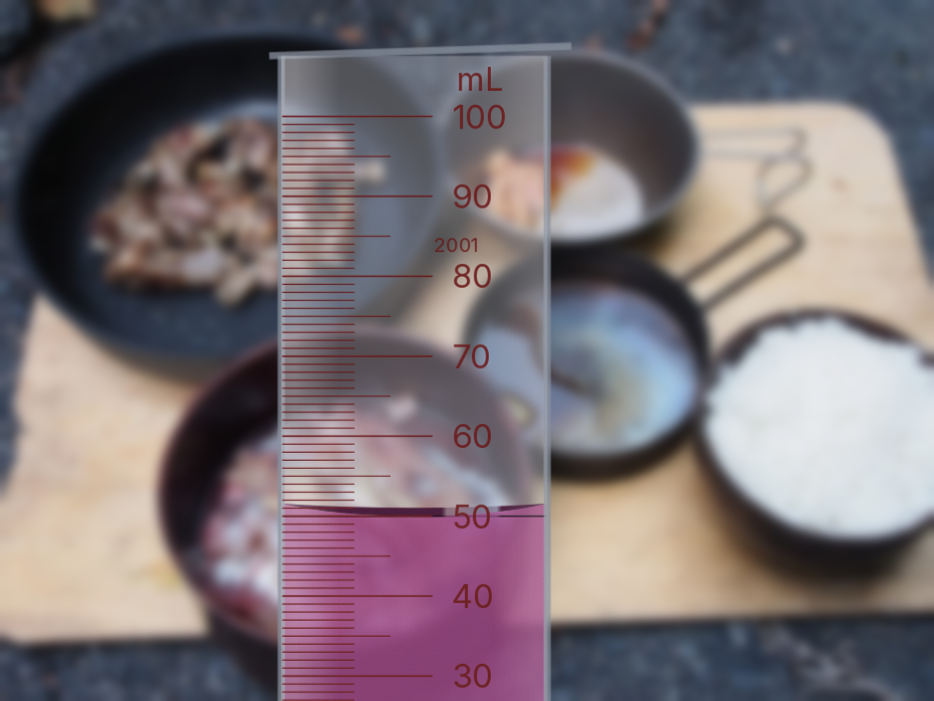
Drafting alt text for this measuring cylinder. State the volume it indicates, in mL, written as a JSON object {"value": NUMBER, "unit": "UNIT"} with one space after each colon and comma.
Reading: {"value": 50, "unit": "mL"}
